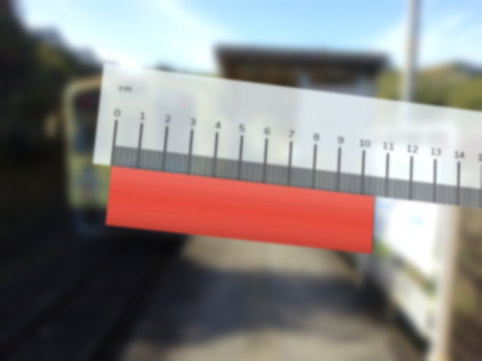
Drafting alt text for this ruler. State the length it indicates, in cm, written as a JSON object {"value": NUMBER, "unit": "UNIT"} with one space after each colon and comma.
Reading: {"value": 10.5, "unit": "cm"}
